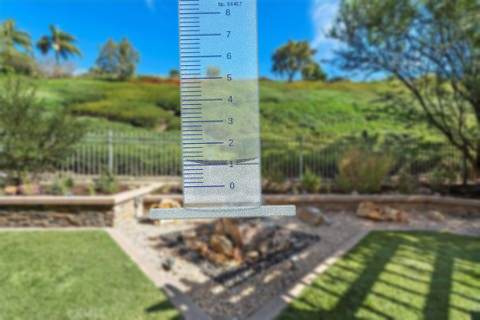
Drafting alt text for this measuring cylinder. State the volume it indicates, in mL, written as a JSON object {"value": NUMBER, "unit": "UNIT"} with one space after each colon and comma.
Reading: {"value": 1, "unit": "mL"}
